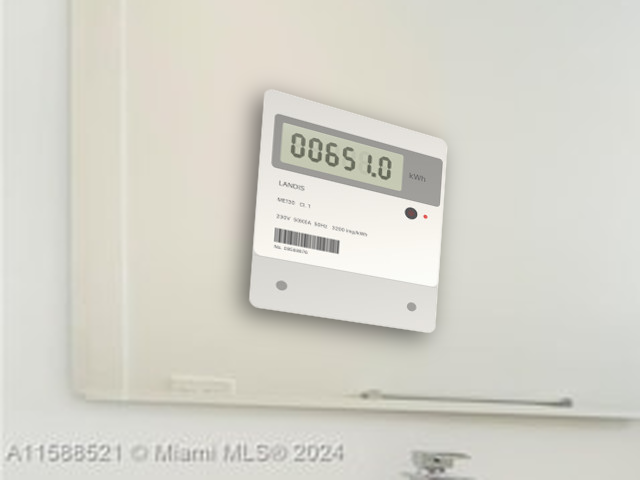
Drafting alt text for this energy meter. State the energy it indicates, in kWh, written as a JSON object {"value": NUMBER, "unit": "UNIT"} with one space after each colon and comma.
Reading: {"value": 651.0, "unit": "kWh"}
